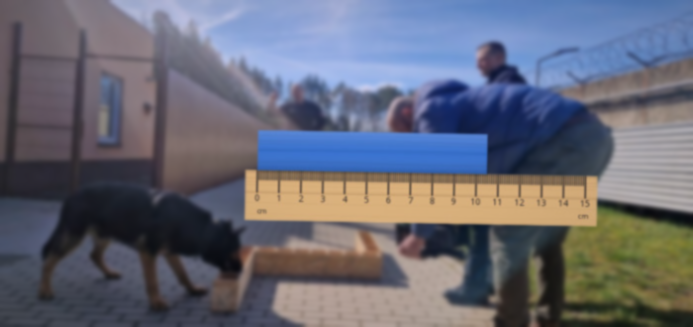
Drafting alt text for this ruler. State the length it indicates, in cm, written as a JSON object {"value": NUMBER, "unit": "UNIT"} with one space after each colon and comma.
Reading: {"value": 10.5, "unit": "cm"}
